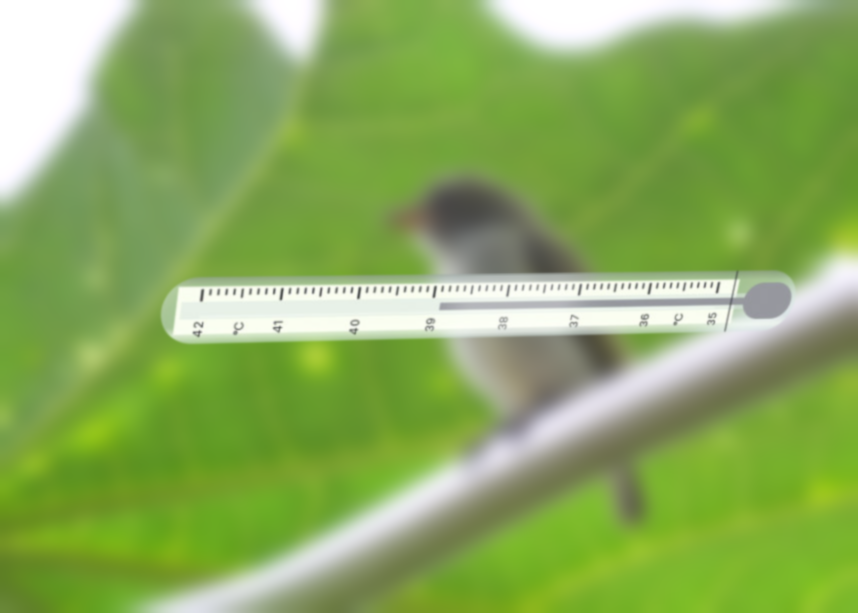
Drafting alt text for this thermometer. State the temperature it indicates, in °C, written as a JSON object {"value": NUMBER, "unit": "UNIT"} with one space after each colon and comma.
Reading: {"value": 38.9, "unit": "°C"}
